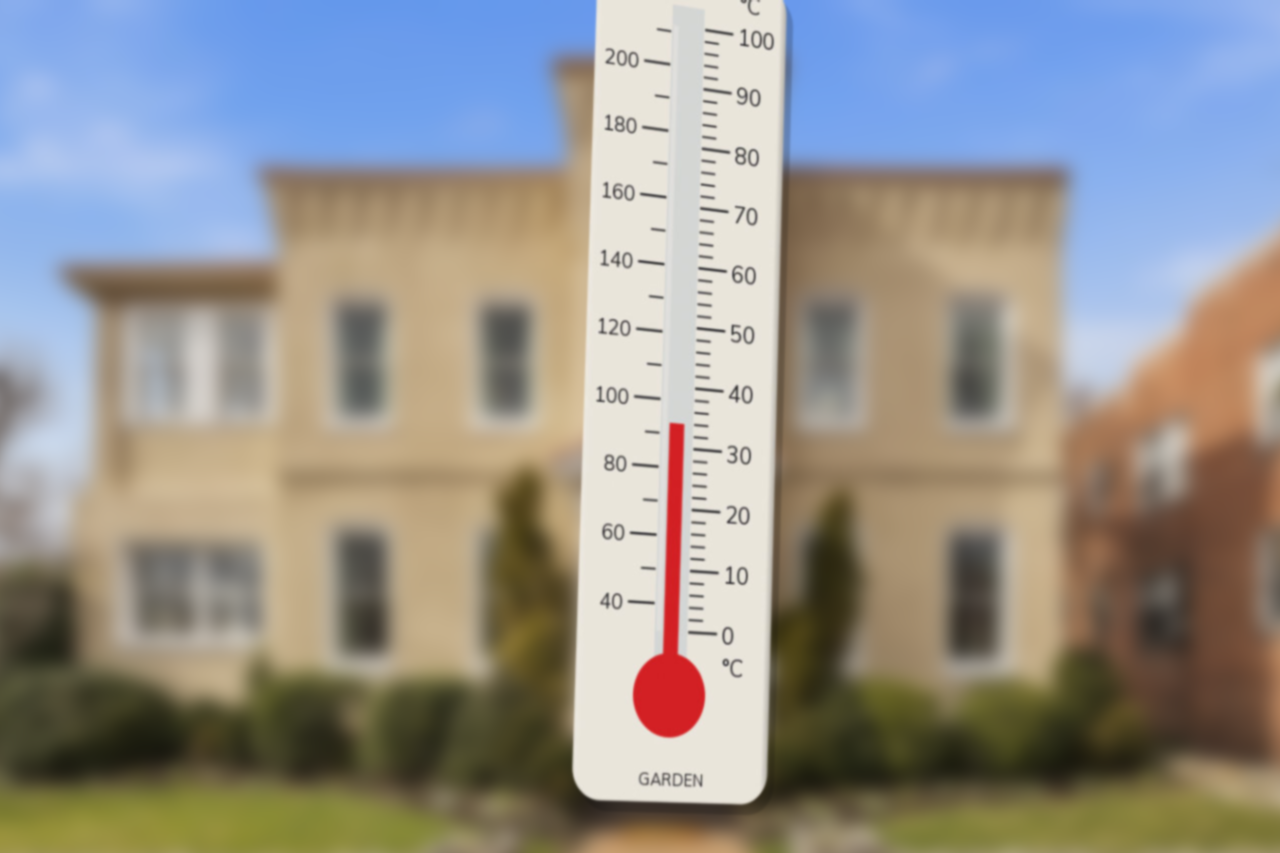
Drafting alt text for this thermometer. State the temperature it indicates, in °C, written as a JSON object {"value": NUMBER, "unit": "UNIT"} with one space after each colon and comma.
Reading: {"value": 34, "unit": "°C"}
